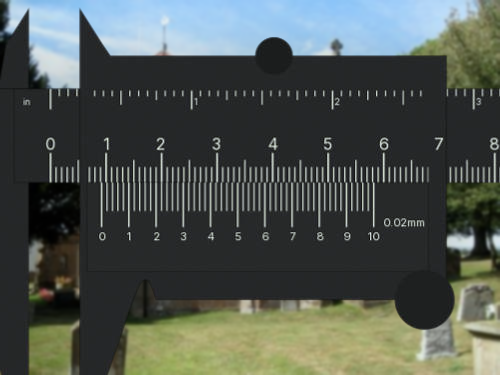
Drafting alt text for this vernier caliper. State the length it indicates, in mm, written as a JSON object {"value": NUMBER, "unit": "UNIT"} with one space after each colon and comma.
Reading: {"value": 9.2, "unit": "mm"}
